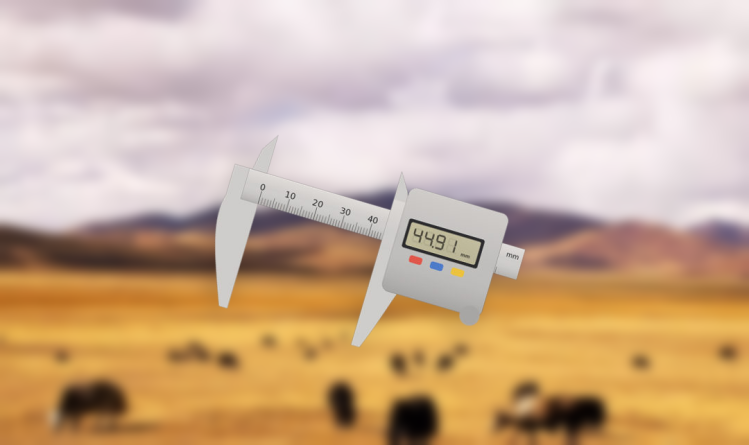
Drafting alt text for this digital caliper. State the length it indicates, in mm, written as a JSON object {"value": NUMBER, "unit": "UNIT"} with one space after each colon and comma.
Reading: {"value": 44.91, "unit": "mm"}
